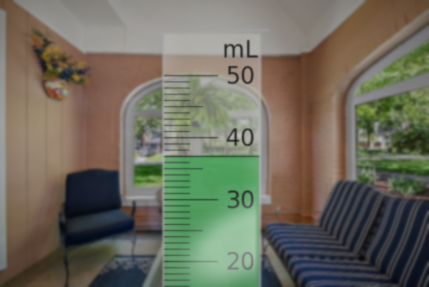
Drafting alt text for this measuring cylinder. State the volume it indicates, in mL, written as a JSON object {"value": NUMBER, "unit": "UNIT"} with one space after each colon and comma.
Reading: {"value": 37, "unit": "mL"}
